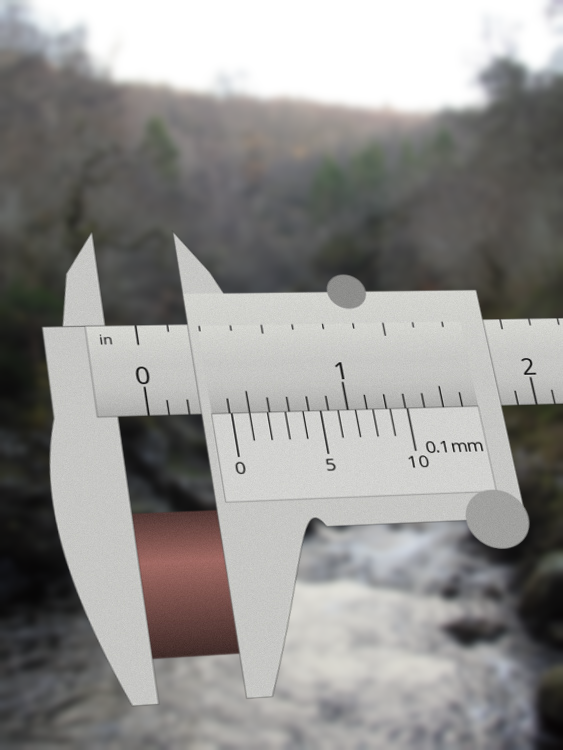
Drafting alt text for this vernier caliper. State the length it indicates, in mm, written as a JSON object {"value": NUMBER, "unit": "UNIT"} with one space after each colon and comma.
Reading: {"value": 4.1, "unit": "mm"}
